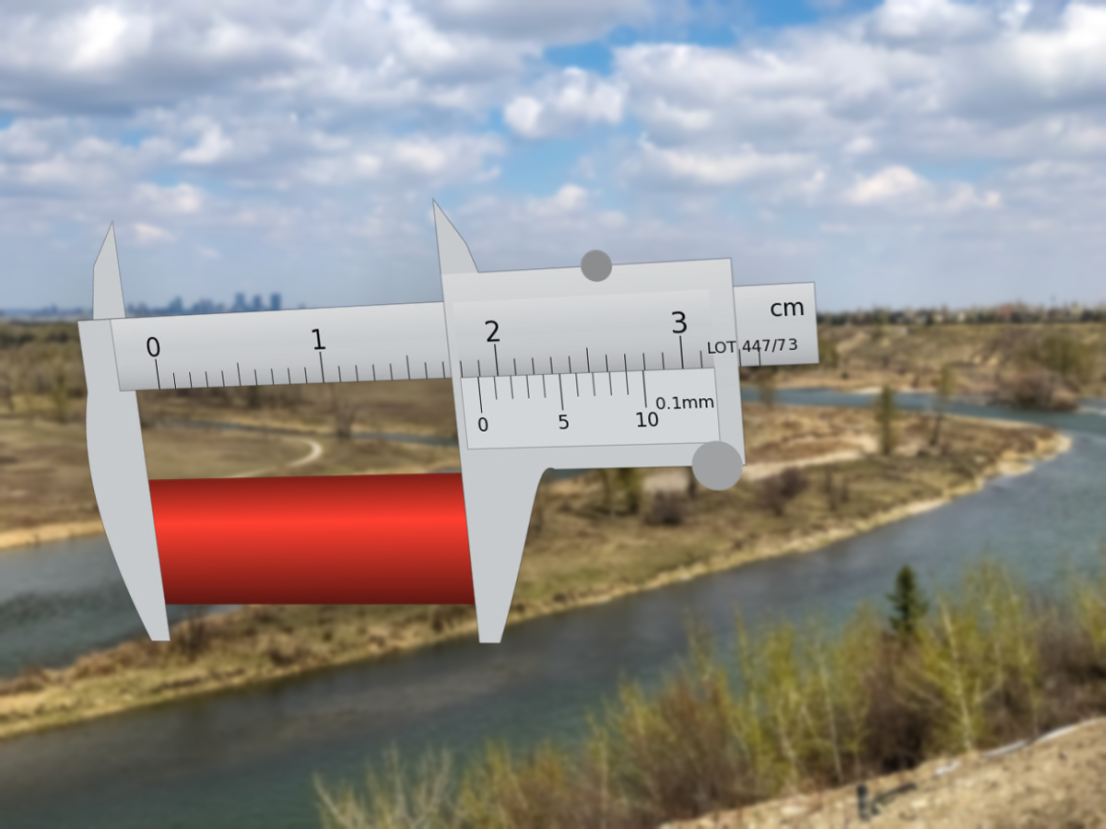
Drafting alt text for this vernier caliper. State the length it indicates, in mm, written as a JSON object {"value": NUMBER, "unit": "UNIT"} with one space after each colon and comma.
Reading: {"value": 18.9, "unit": "mm"}
